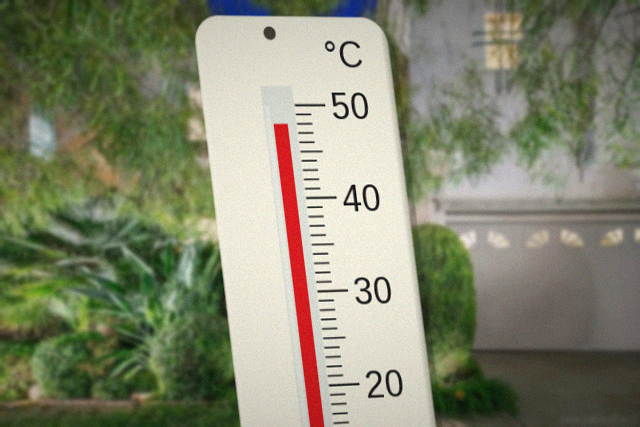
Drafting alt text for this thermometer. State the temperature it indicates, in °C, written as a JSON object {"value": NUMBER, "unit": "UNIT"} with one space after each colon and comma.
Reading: {"value": 48, "unit": "°C"}
